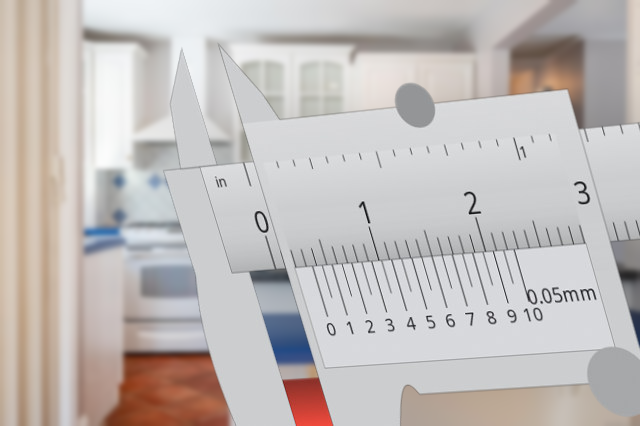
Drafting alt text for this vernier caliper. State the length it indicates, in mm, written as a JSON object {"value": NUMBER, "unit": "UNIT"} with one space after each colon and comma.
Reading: {"value": 3.6, "unit": "mm"}
